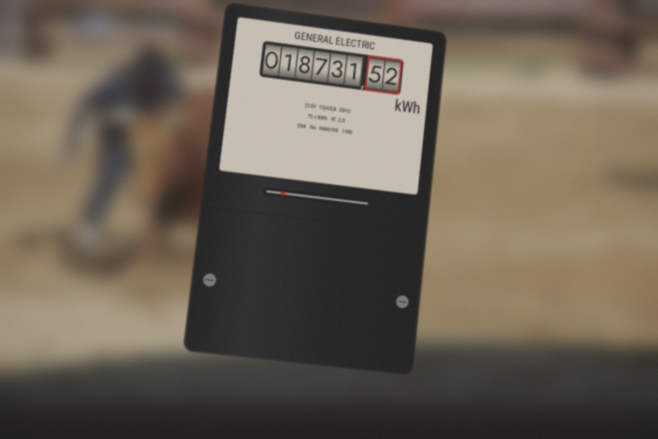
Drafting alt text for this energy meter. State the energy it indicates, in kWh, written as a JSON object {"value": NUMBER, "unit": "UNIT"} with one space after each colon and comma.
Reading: {"value": 18731.52, "unit": "kWh"}
